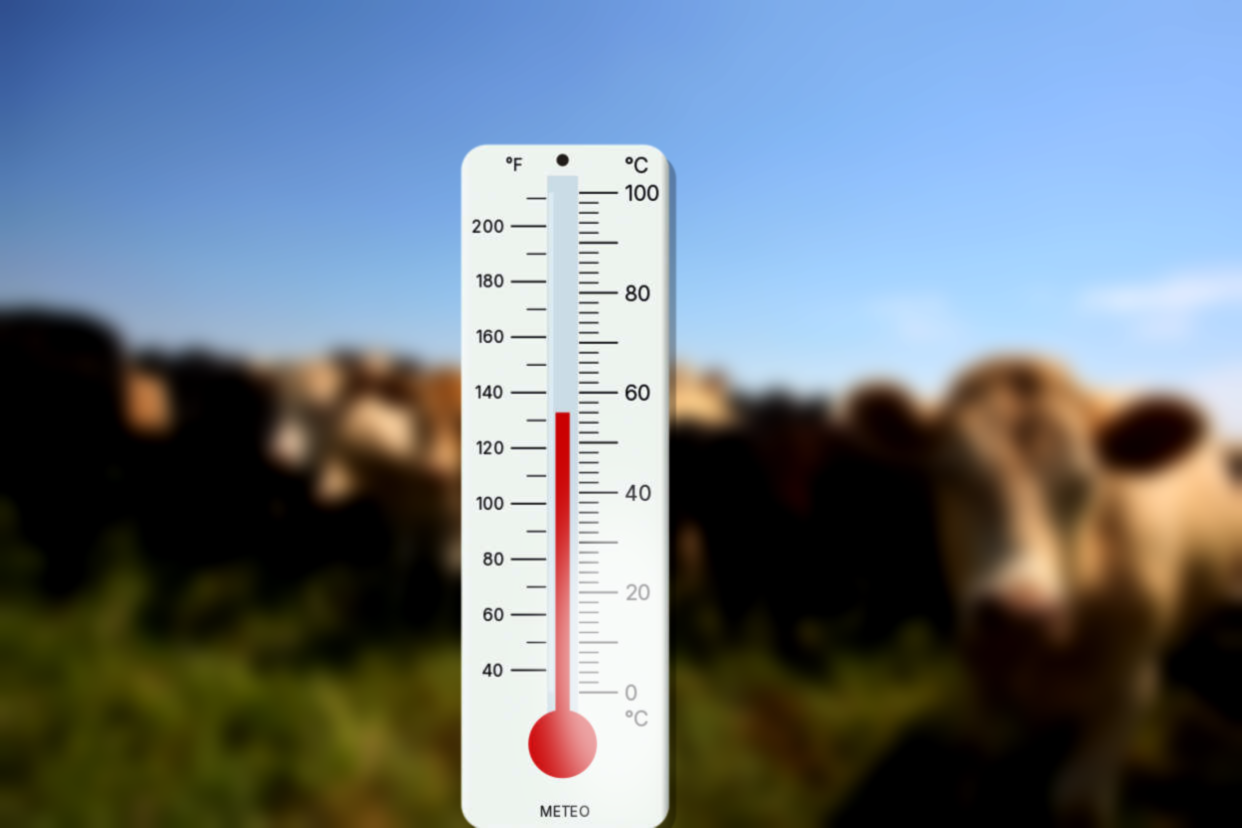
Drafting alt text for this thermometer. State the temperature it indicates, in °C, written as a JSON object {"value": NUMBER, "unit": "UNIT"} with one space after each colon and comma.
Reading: {"value": 56, "unit": "°C"}
